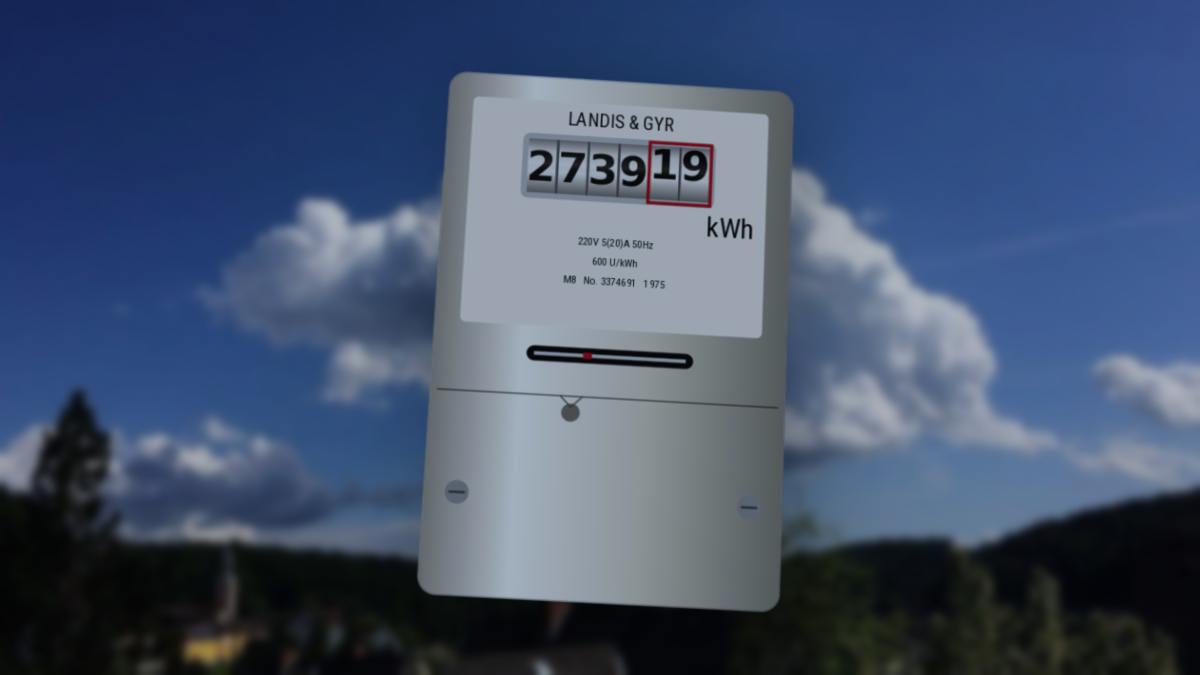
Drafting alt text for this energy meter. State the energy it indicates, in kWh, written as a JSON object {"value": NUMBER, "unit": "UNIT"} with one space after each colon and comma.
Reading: {"value": 2739.19, "unit": "kWh"}
